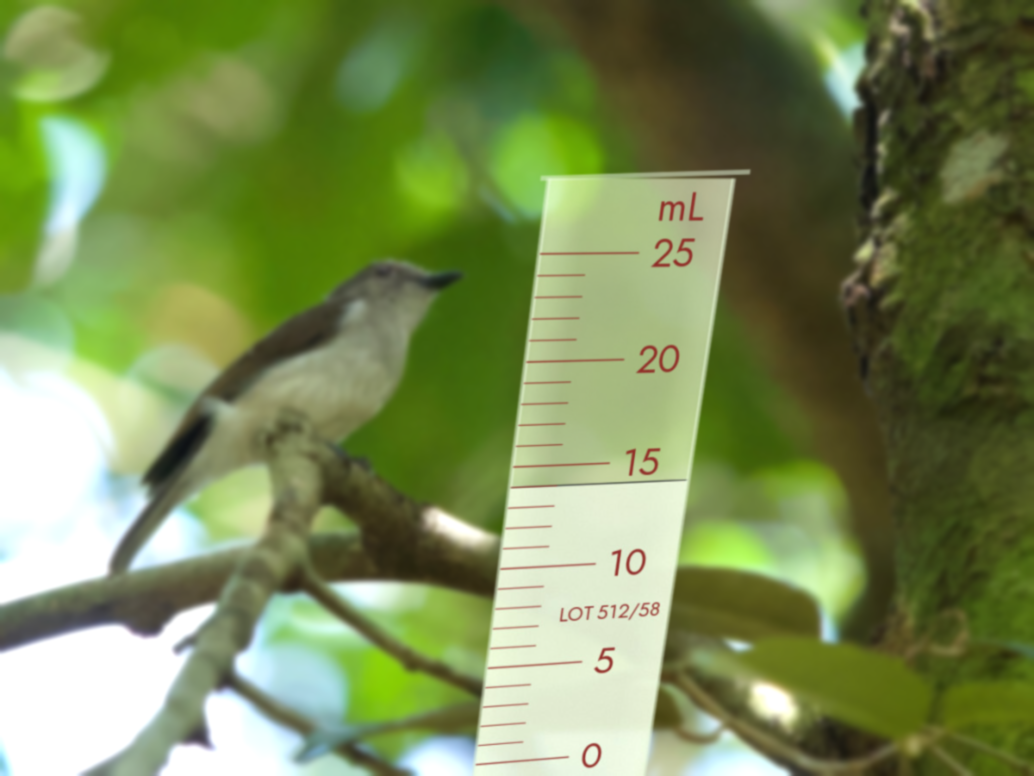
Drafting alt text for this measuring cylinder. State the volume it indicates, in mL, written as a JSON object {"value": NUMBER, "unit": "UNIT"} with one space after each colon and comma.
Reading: {"value": 14, "unit": "mL"}
